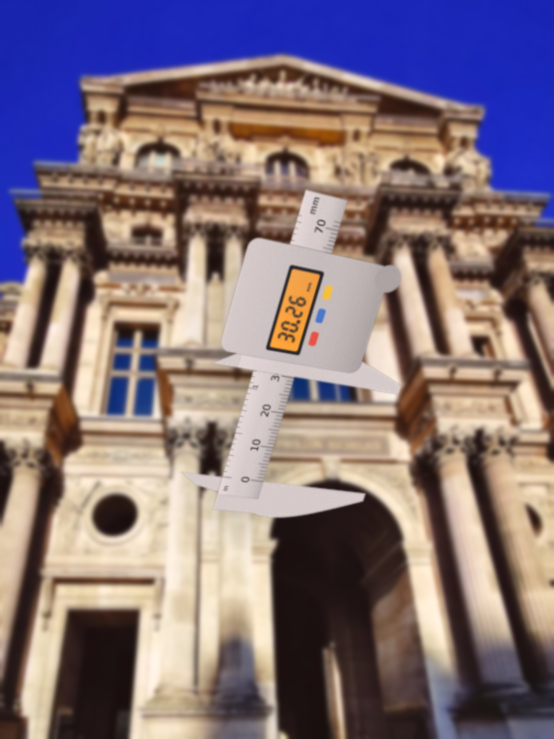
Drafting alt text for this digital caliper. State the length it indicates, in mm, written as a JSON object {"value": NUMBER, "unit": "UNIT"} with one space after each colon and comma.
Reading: {"value": 30.26, "unit": "mm"}
